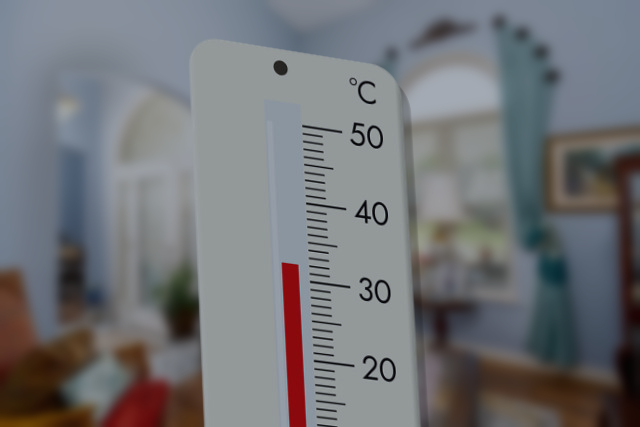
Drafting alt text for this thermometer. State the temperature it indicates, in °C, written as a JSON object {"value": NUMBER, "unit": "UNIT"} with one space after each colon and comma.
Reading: {"value": 32, "unit": "°C"}
